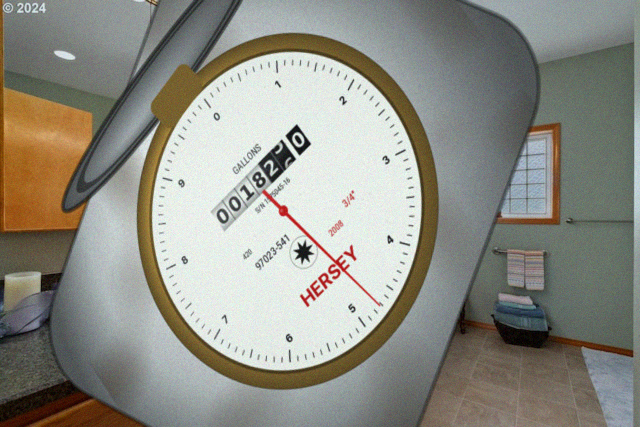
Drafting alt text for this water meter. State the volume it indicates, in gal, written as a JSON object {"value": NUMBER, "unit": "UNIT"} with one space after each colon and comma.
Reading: {"value": 18254.7, "unit": "gal"}
